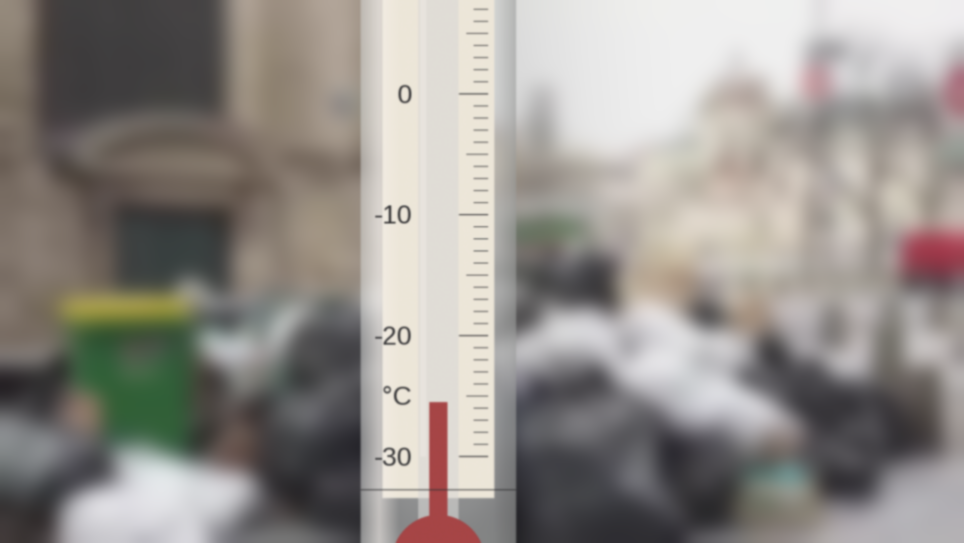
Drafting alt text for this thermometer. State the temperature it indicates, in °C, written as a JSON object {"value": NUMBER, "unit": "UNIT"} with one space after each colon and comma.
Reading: {"value": -25.5, "unit": "°C"}
